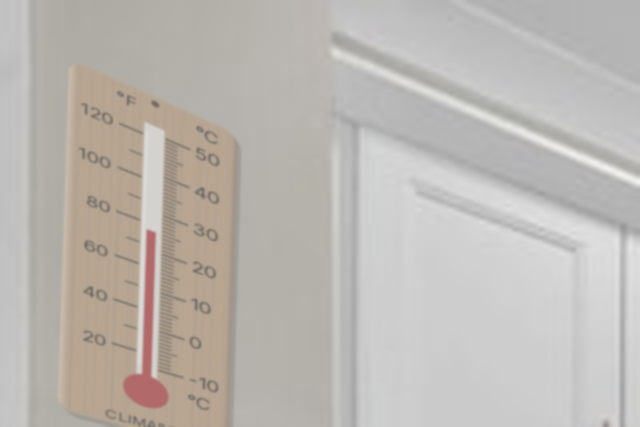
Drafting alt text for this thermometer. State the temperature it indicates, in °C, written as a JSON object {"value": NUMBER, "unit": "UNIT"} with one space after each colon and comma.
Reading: {"value": 25, "unit": "°C"}
